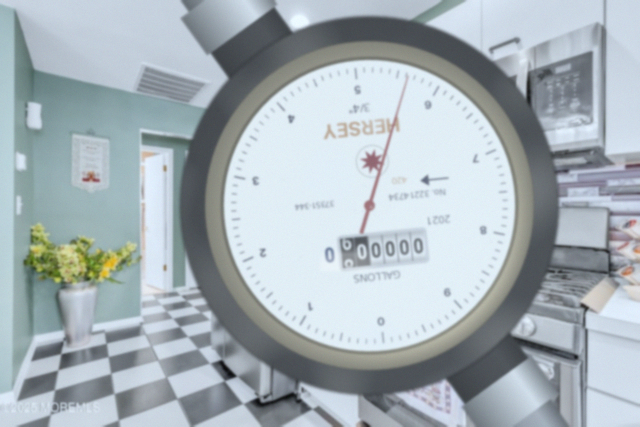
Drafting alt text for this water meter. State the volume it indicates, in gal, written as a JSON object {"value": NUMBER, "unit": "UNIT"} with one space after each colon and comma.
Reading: {"value": 85.6, "unit": "gal"}
